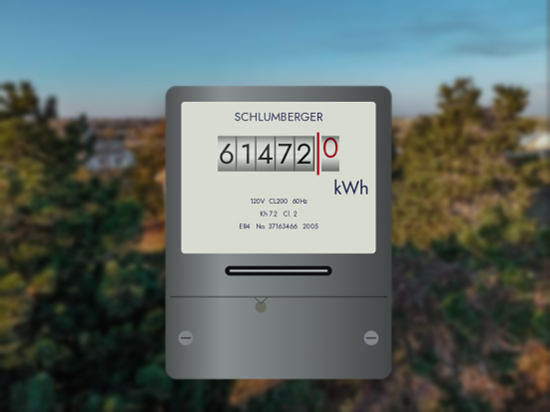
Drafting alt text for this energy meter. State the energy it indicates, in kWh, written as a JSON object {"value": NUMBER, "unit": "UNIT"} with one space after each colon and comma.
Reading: {"value": 61472.0, "unit": "kWh"}
